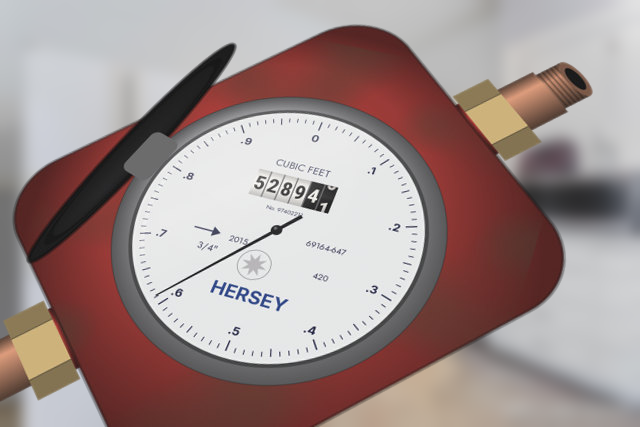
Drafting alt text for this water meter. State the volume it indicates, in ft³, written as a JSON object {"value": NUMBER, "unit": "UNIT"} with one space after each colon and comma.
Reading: {"value": 528940.61, "unit": "ft³"}
